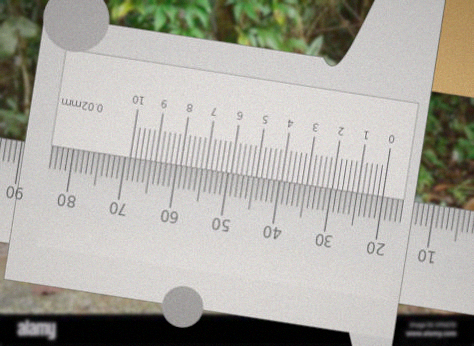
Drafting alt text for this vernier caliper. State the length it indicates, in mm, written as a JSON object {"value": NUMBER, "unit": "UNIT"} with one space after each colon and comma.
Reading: {"value": 20.0, "unit": "mm"}
